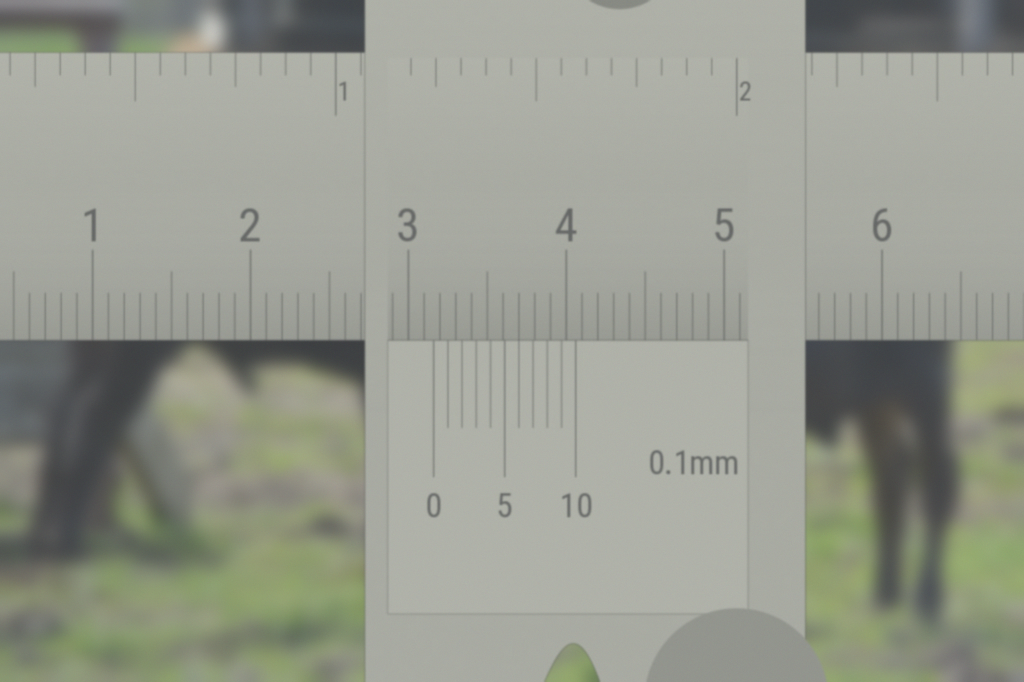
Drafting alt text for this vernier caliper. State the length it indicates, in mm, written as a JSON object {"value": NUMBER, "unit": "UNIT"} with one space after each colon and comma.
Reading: {"value": 31.6, "unit": "mm"}
